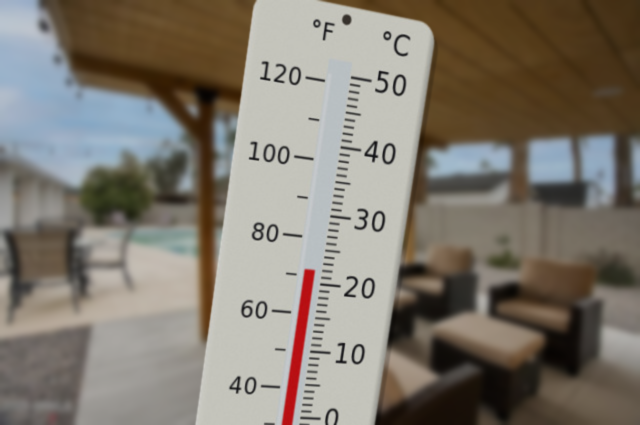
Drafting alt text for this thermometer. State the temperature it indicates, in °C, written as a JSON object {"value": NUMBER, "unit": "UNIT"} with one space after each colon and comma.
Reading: {"value": 22, "unit": "°C"}
